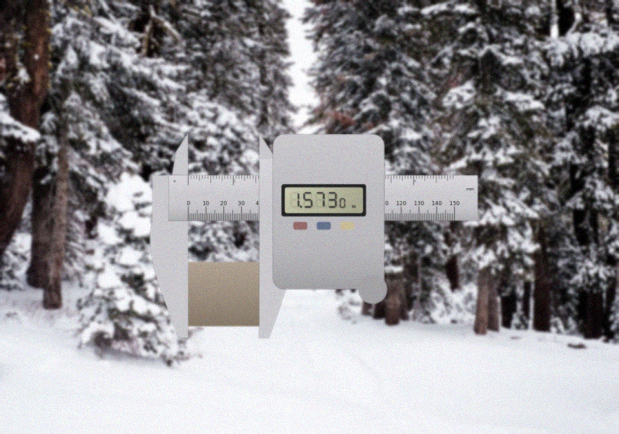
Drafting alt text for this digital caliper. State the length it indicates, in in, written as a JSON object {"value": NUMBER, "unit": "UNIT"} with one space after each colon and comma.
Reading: {"value": 1.5730, "unit": "in"}
